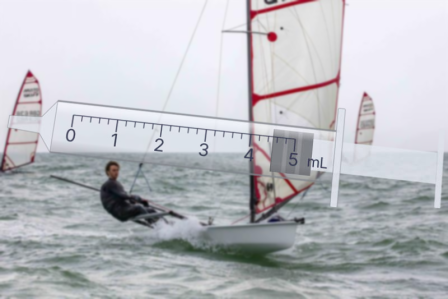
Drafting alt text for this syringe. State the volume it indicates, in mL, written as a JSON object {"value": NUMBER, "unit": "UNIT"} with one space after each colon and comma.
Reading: {"value": 4.5, "unit": "mL"}
